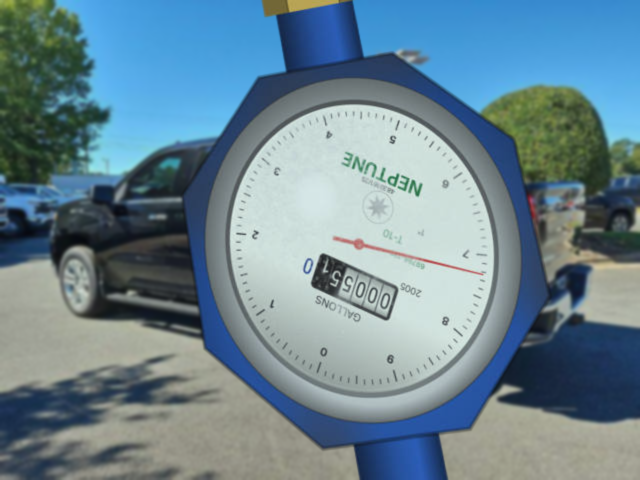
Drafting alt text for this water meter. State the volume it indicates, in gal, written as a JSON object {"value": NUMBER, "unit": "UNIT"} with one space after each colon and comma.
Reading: {"value": 5507.2, "unit": "gal"}
